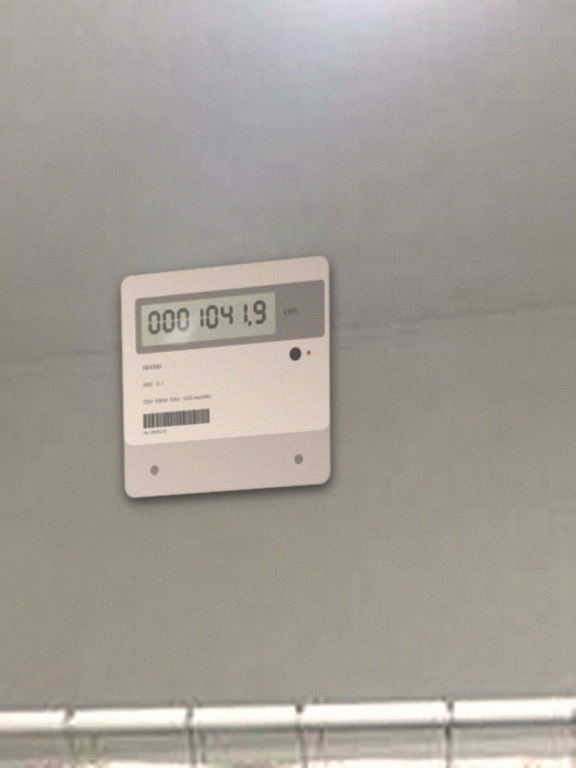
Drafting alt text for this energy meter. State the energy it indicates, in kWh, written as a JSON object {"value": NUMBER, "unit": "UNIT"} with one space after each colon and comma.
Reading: {"value": 1041.9, "unit": "kWh"}
